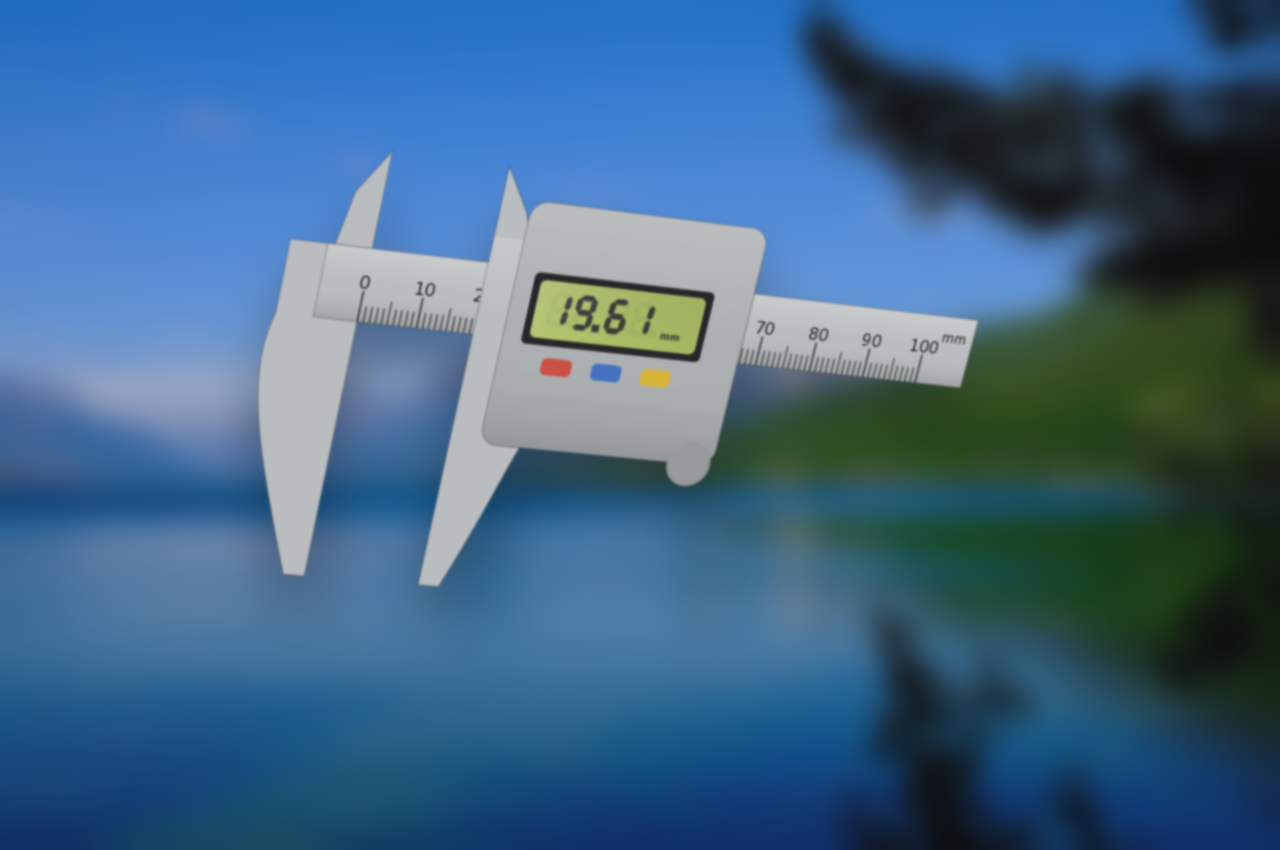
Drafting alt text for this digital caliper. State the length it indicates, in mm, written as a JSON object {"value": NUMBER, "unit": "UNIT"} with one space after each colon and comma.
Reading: {"value": 19.61, "unit": "mm"}
